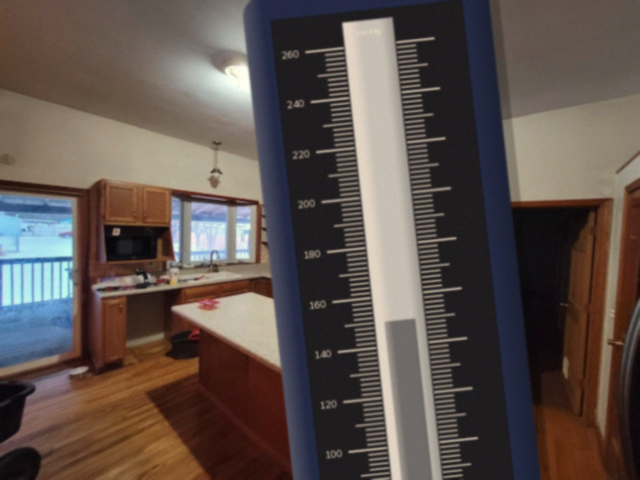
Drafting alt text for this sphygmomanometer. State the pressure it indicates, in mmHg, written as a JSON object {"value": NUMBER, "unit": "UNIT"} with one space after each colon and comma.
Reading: {"value": 150, "unit": "mmHg"}
